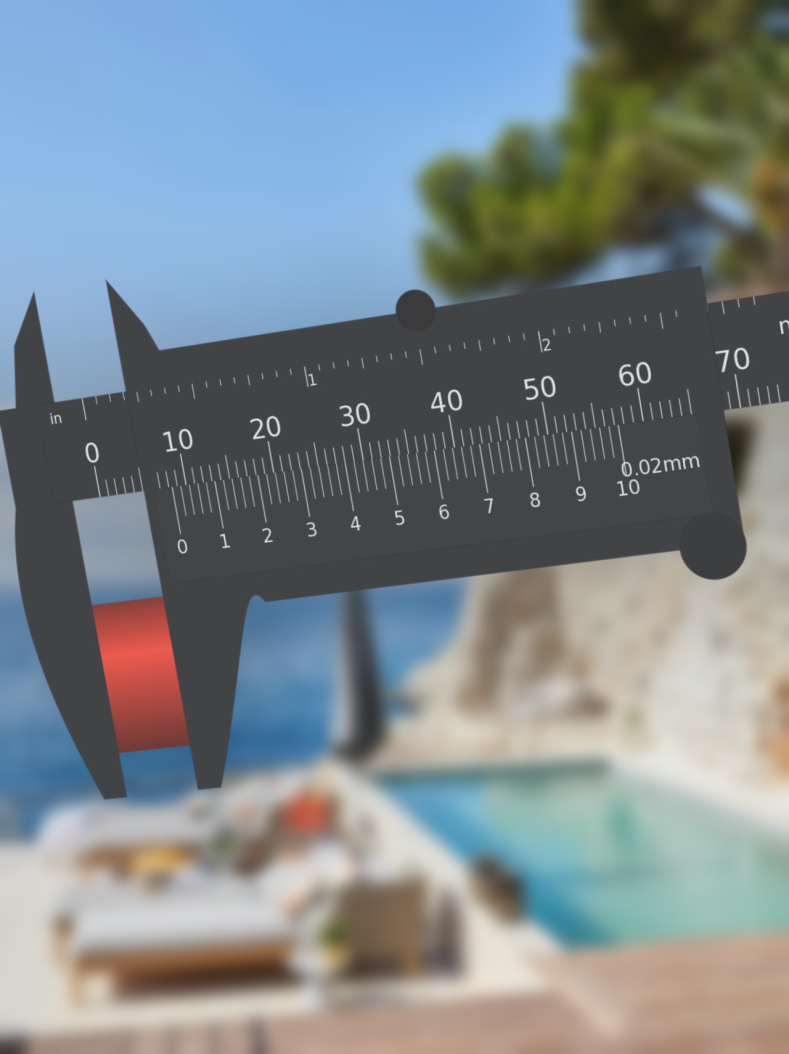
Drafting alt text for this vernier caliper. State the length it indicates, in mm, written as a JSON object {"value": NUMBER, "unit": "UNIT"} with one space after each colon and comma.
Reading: {"value": 8.4, "unit": "mm"}
